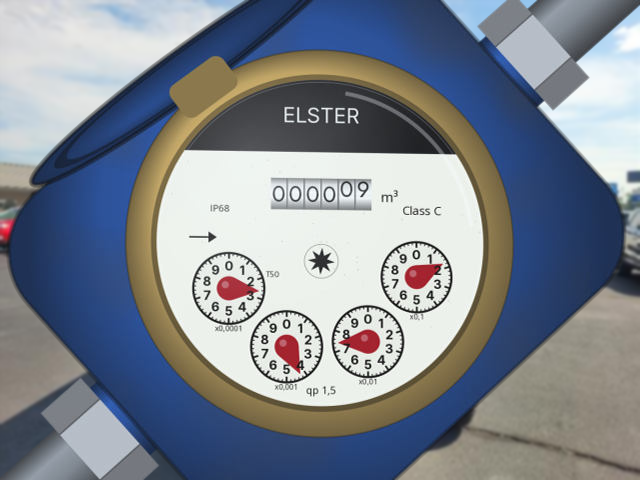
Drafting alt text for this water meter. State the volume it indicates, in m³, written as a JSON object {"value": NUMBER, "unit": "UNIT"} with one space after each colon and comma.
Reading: {"value": 9.1742, "unit": "m³"}
